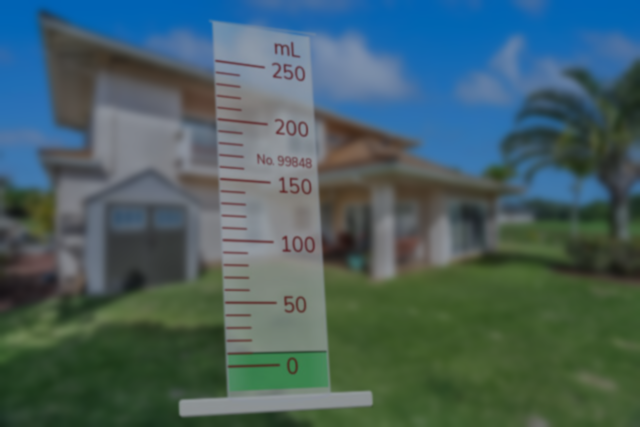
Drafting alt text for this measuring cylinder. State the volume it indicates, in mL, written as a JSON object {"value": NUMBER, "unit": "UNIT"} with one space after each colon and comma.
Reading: {"value": 10, "unit": "mL"}
